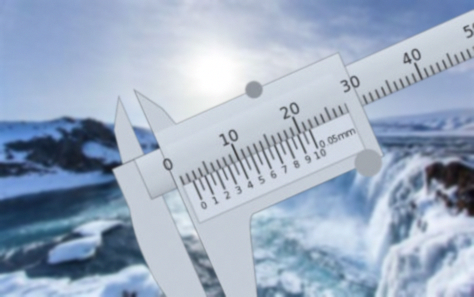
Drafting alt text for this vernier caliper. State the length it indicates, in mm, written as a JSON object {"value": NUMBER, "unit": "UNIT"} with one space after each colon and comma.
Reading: {"value": 2.5, "unit": "mm"}
